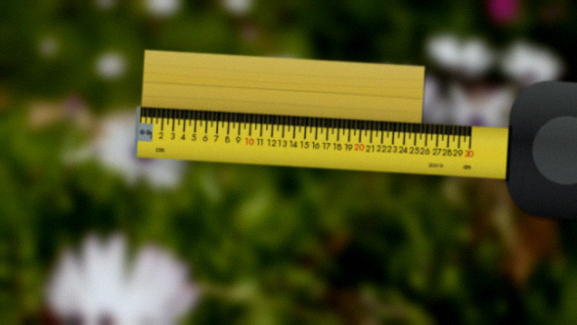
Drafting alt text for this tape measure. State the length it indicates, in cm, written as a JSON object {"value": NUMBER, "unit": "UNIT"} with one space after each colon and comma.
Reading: {"value": 25.5, "unit": "cm"}
